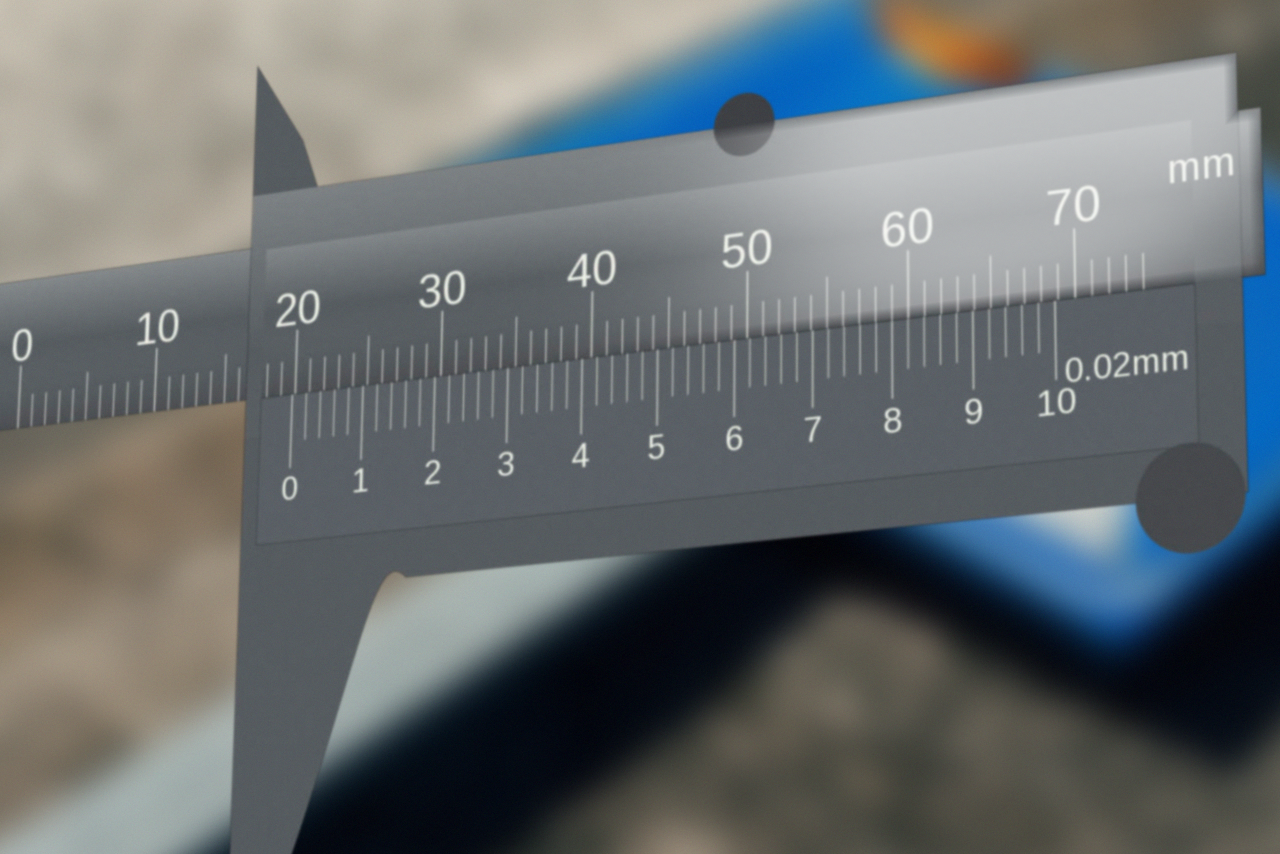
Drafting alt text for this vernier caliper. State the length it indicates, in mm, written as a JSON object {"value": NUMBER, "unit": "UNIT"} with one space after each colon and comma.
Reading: {"value": 19.8, "unit": "mm"}
